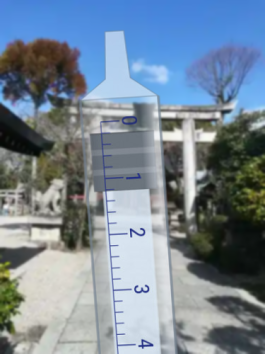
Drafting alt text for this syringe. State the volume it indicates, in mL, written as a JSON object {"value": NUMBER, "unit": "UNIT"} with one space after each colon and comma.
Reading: {"value": 0.2, "unit": "mL"}
